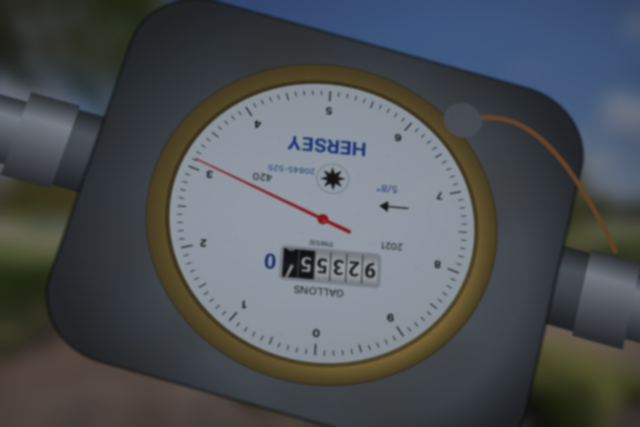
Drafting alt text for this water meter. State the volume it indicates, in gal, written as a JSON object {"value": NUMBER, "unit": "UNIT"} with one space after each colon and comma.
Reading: {"value": 9235573.1, "unit": "gal"}
